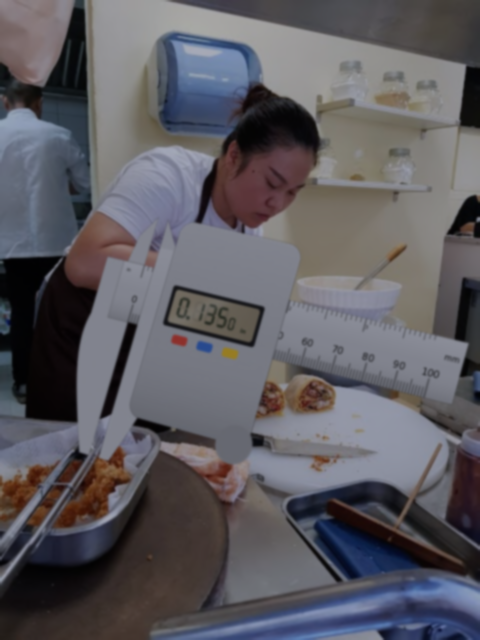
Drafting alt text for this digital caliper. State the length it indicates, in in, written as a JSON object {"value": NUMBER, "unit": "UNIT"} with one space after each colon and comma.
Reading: {"value": 0.1350, "unit": "in"}
